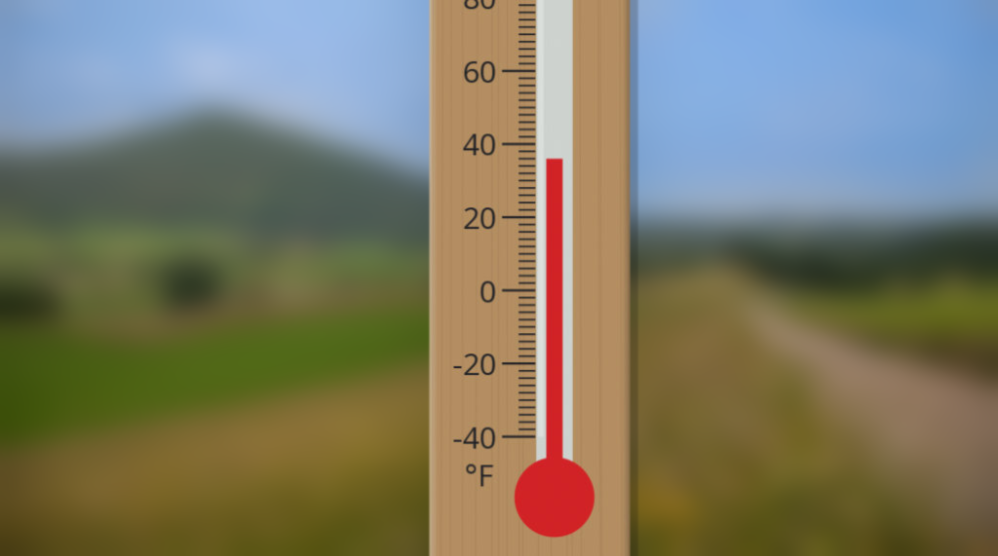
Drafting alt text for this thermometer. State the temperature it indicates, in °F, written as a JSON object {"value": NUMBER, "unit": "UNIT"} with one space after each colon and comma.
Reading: {"value": 36, "unit": "°F"}
